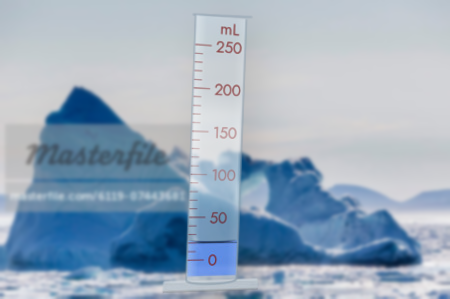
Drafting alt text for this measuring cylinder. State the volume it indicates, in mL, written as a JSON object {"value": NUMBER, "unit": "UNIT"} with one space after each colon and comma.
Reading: {"value": 20, "unit": "mL"}
